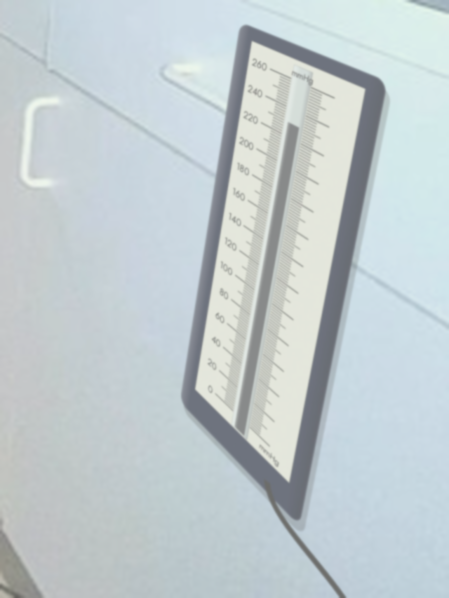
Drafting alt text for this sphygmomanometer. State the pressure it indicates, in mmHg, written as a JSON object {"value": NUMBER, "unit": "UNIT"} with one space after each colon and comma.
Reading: {"value": 230, "unit": "mmHg"}
